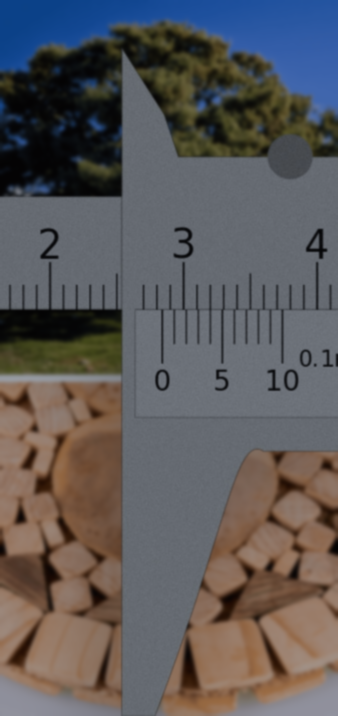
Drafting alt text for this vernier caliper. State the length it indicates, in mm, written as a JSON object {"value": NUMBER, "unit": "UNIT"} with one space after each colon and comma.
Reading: {"value": 28.4, "unit": "mm"}
